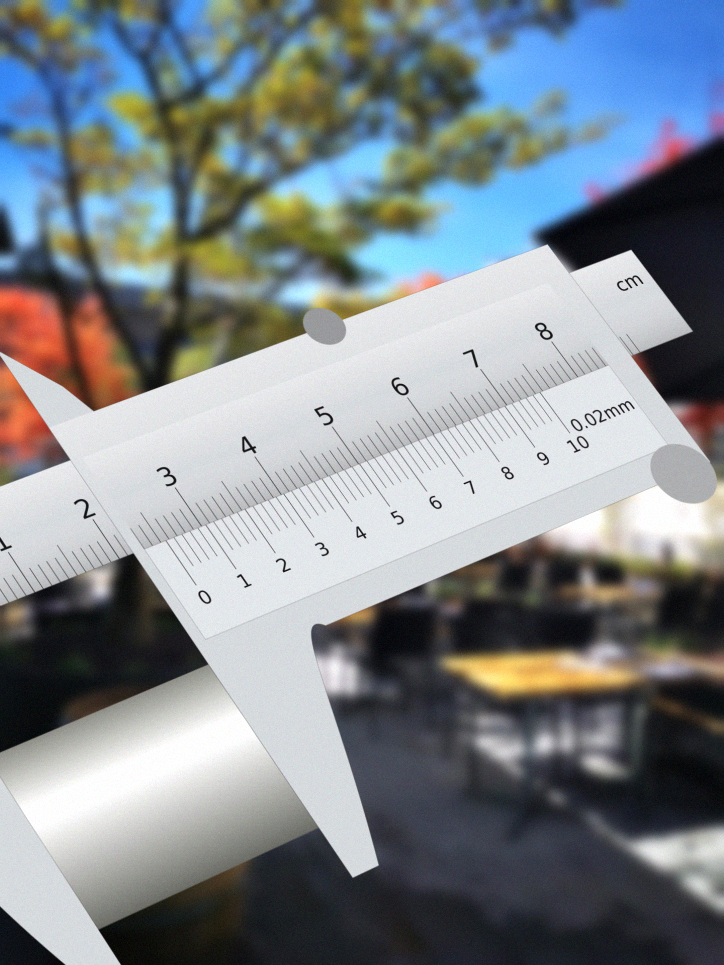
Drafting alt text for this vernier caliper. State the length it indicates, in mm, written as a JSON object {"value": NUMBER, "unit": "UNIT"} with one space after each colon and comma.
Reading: {"value": 25.6, "unit": "mm"}
